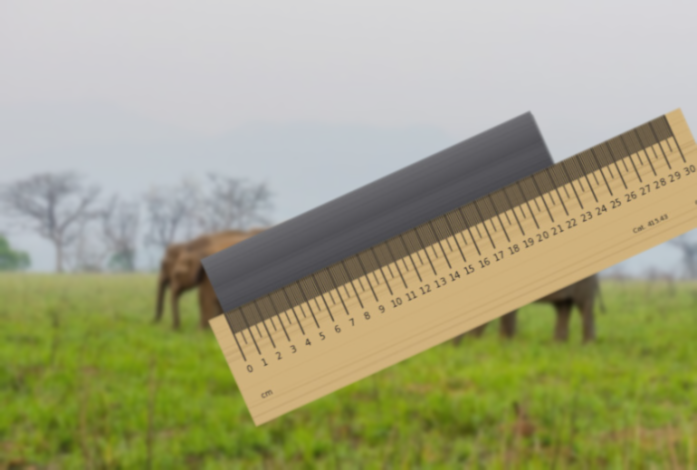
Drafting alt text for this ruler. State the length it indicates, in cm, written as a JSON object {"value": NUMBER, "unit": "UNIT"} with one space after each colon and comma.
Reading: {"value": 22.5, "unit": "cm"}
